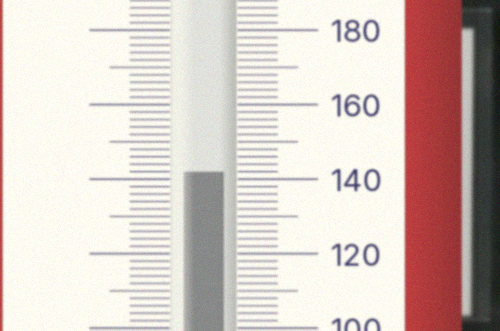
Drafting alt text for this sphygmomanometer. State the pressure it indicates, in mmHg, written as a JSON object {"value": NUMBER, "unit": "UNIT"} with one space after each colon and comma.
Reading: {"value": 142, "unit": "mmHg"}
